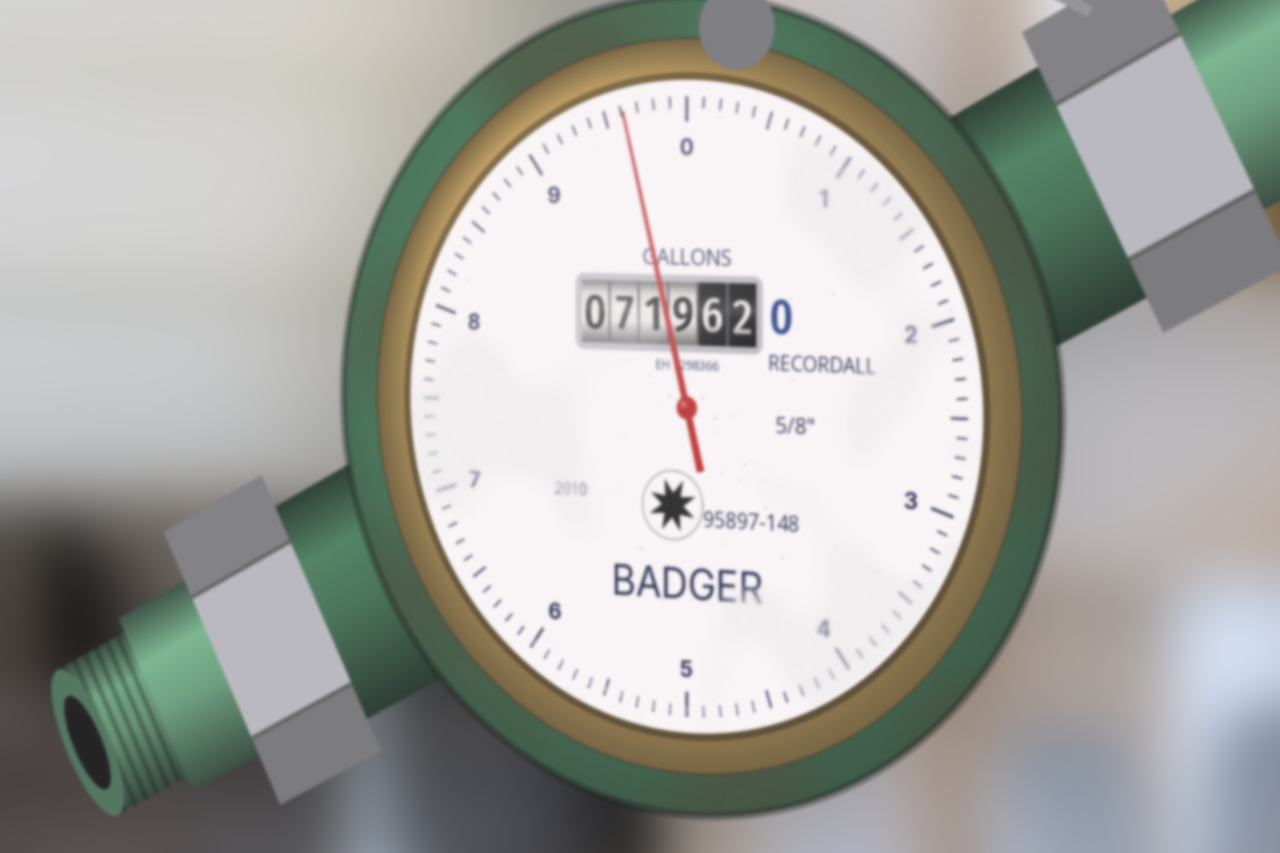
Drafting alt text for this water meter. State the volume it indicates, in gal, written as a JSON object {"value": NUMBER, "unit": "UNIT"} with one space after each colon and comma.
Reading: {"value": 719619.6, "unit": "gal"}
